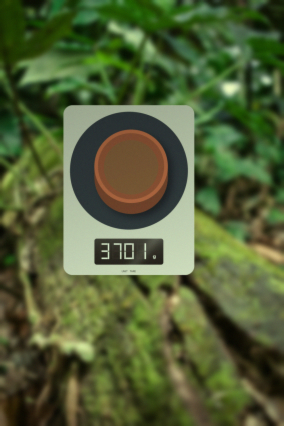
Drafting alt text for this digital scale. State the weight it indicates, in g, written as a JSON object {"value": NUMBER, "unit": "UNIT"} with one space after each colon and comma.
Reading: {"value": 3701, "unit": "g"}
